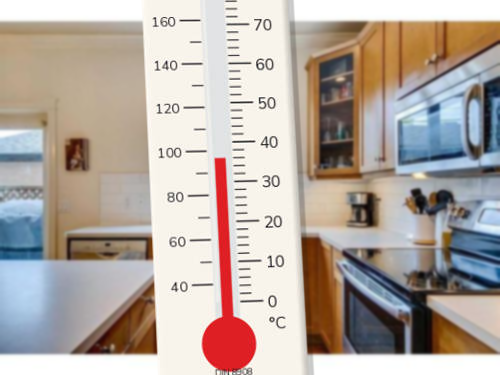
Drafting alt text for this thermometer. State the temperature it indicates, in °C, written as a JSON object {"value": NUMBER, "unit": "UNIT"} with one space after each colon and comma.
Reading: {"value": 36, "unit": "°C"}
